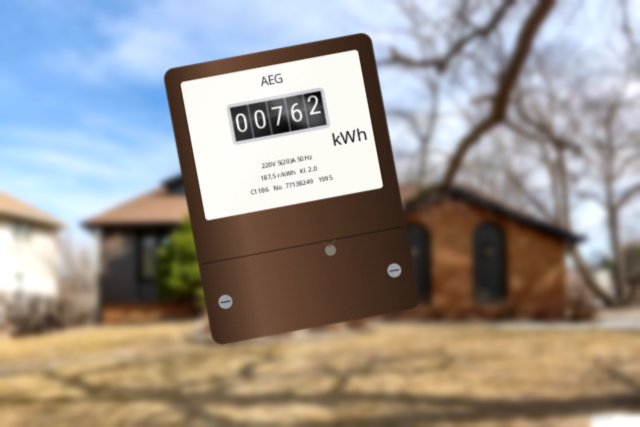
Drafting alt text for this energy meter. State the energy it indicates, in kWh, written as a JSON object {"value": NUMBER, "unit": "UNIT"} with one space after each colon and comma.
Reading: {"value": 762, "unit": "kWh"}
